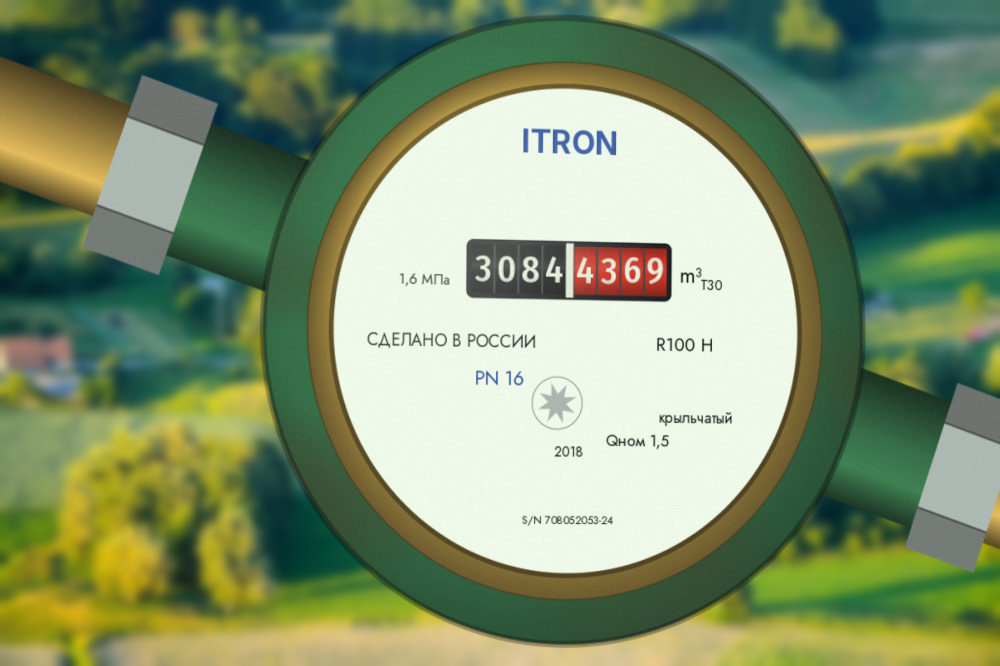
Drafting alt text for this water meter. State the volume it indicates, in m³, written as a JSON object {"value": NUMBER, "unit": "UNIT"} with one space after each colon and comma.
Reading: {"value": 3084.4369, "unit": "m³"}
